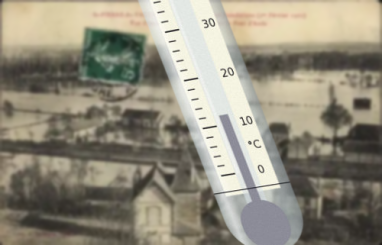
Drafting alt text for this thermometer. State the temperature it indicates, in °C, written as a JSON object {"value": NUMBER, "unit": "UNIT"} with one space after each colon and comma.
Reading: {"value": 12, "unit": "°C"}
